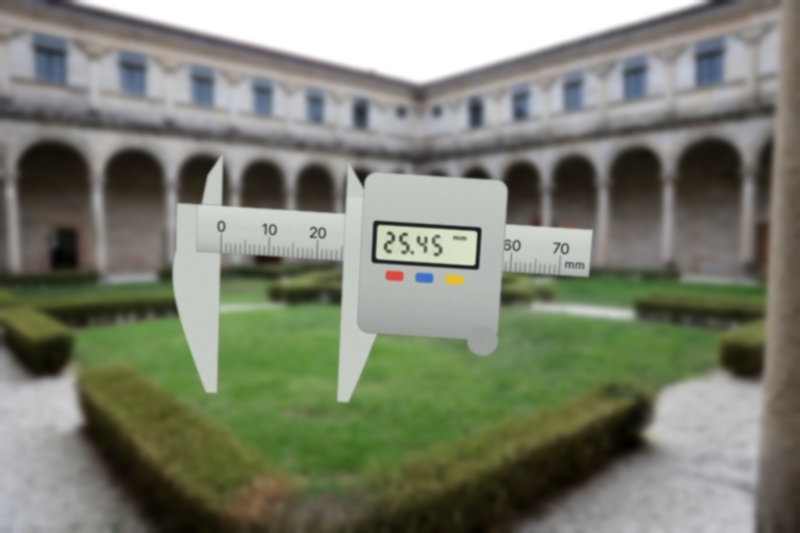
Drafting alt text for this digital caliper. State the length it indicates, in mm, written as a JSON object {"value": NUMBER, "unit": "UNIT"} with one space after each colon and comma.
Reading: {"value": 25.45, "unit": "mm"}
